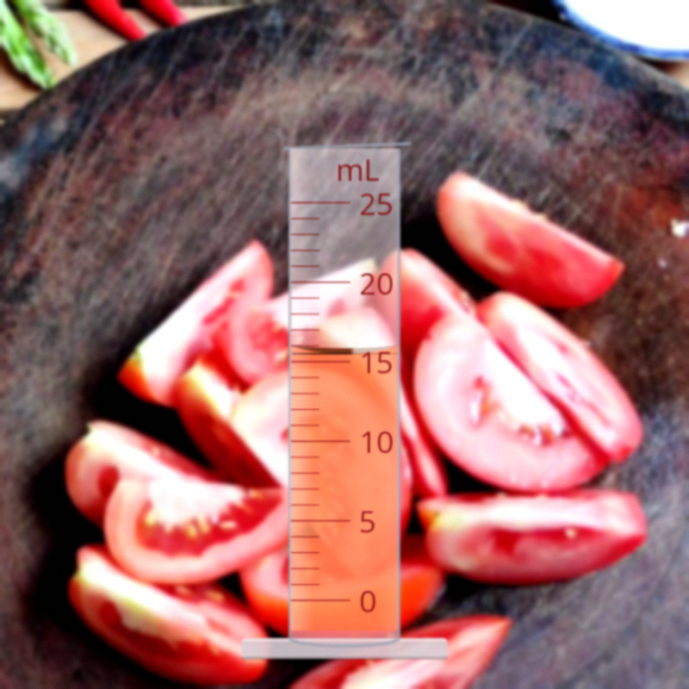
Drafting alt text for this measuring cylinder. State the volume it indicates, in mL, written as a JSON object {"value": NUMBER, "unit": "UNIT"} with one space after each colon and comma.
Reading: {"value": 15.5, "unit": "mL"}
